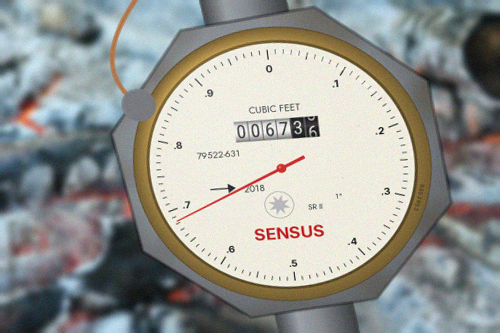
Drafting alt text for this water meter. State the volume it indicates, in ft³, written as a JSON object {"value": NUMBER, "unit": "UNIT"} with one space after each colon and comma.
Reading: {"value": 6735.68, "unit": "ft³"}
